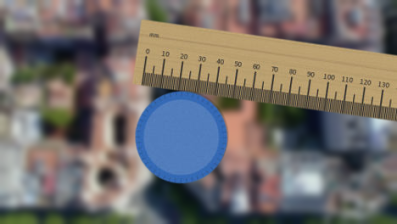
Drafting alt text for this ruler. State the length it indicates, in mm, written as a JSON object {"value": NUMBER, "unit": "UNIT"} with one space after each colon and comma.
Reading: {"value": 50, "unit": "mm"}
